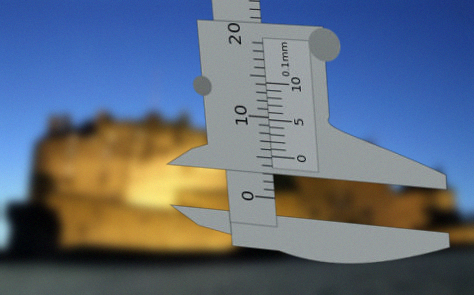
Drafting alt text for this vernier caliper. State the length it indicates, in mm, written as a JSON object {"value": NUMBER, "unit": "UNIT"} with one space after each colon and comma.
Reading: {"value": 5.2, "unit": "mm"}
